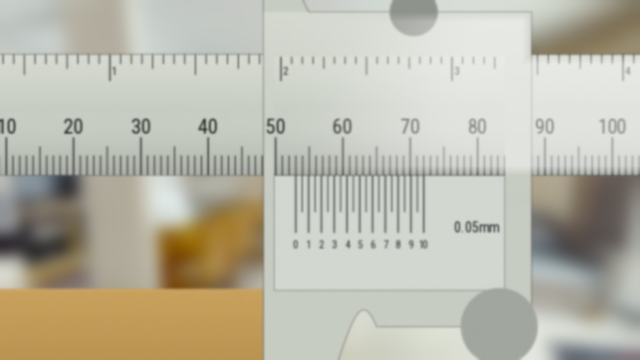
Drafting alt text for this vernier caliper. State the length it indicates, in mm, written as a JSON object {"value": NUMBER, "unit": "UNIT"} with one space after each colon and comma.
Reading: {"value": 53.0, "unit": "mm"}
